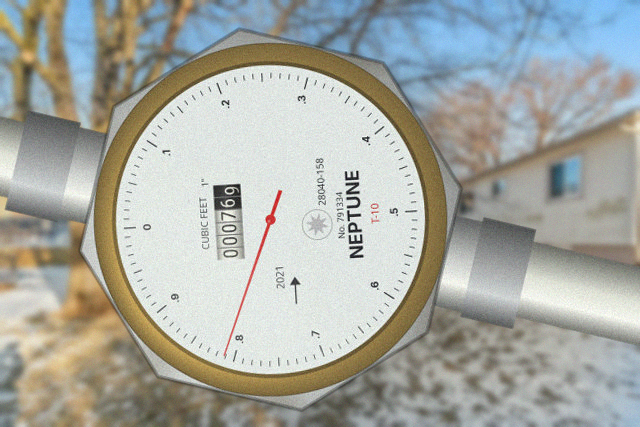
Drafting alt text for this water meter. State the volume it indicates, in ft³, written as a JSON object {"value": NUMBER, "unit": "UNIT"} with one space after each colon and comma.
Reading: {"value": 768.81, "unit": "ft³"}
